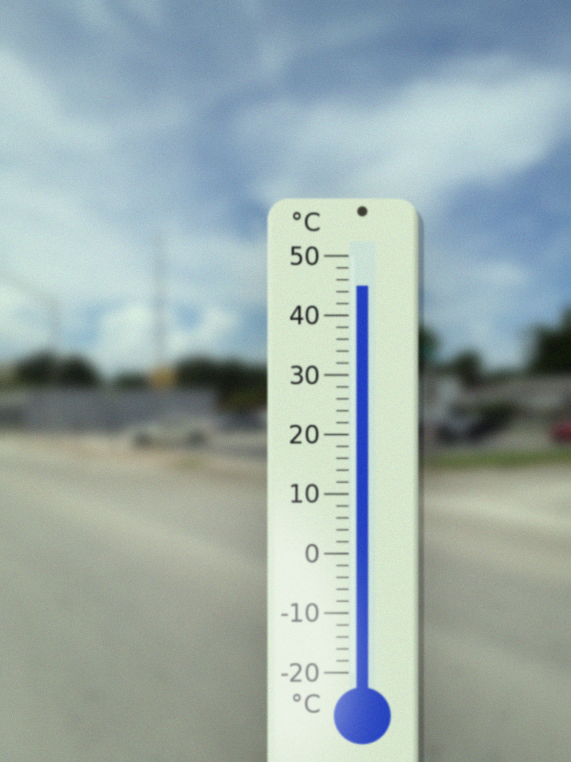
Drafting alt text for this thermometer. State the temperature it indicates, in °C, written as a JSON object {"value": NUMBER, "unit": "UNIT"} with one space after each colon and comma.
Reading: {"value": 45, "unit": "°C"}
